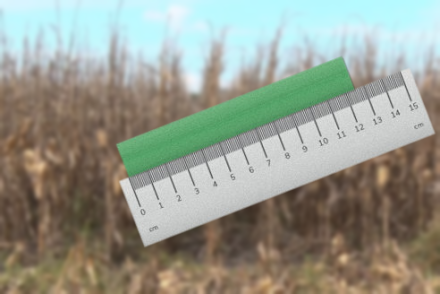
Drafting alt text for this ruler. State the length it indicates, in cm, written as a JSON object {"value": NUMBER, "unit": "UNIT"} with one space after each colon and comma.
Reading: {"value": 12.5, "unit": "cm"}
